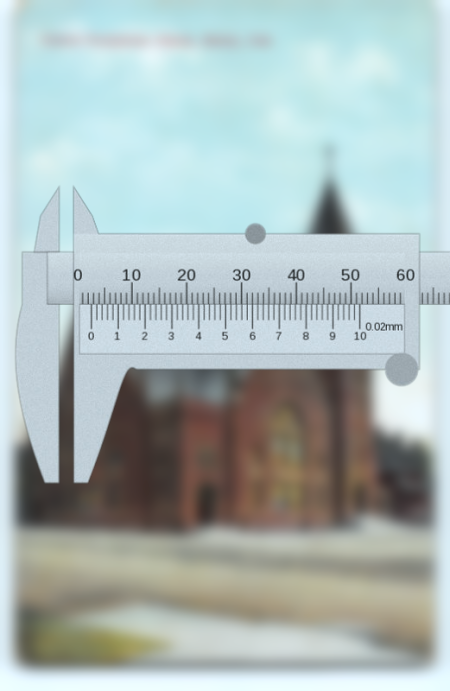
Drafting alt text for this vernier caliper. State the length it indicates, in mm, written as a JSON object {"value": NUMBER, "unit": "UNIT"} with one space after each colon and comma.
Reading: {"value": 2.6, "unit": "mm"}
